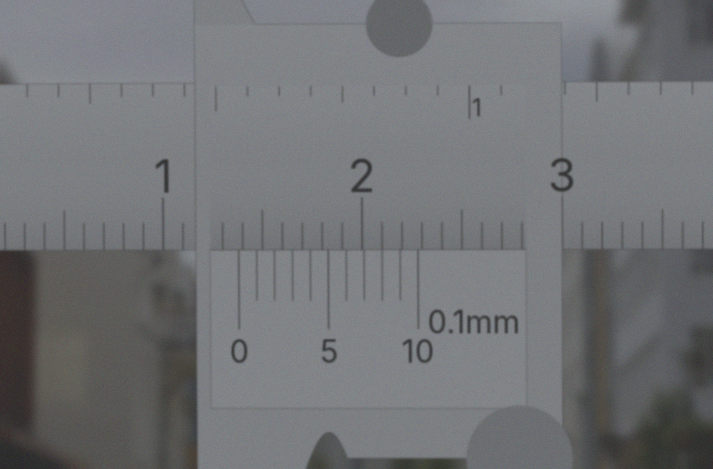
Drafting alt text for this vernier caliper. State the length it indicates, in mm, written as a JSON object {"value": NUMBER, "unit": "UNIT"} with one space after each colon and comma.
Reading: {"value": 13.8, "unit": "mm"}
